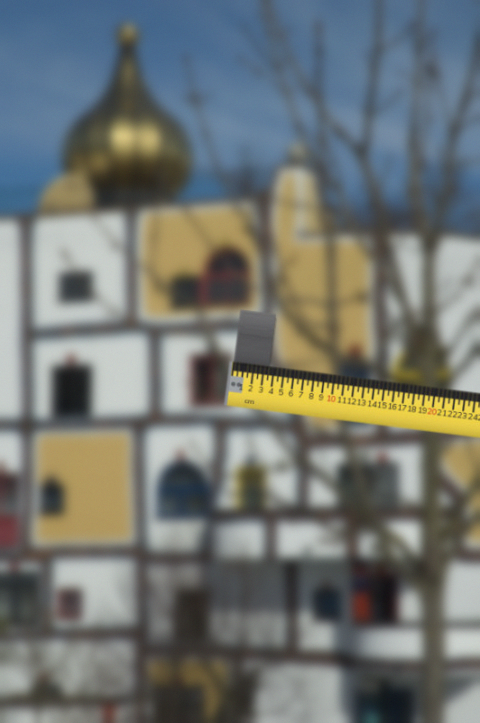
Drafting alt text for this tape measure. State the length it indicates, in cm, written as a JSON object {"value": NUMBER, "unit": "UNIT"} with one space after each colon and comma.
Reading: {"value": 3.5, "unit": "cm"}
